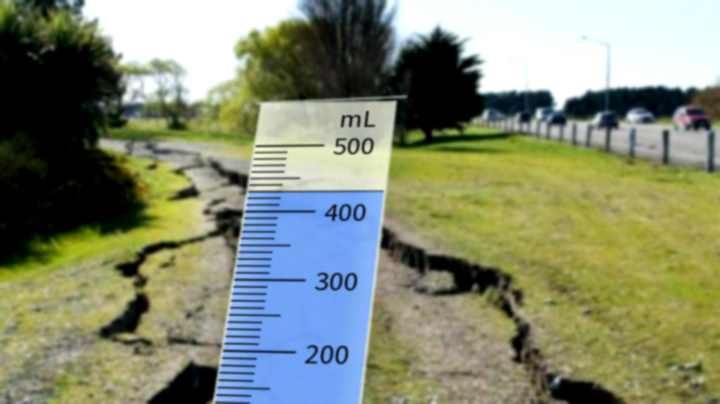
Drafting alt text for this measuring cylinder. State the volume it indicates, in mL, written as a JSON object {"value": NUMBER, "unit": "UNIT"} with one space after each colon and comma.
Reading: {"value": 430, "unit": "mL"}
